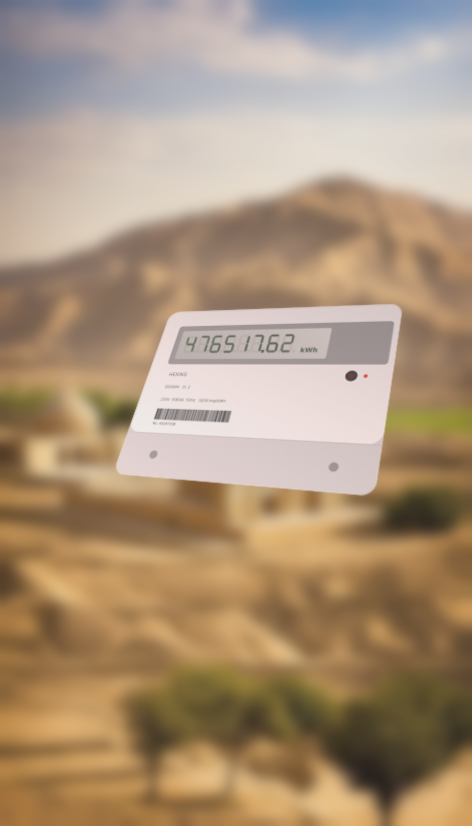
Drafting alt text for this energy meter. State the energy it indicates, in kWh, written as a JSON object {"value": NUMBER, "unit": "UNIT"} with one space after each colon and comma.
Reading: {"value": 476517.62, "unit": "kWh"}
